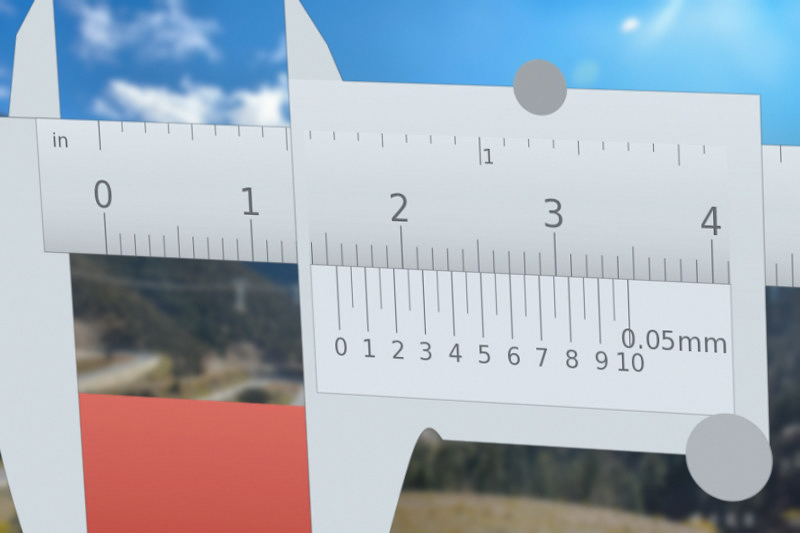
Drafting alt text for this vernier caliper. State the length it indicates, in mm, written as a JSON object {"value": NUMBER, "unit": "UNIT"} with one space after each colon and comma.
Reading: {"value": 15.6, "unit": "mm"}
